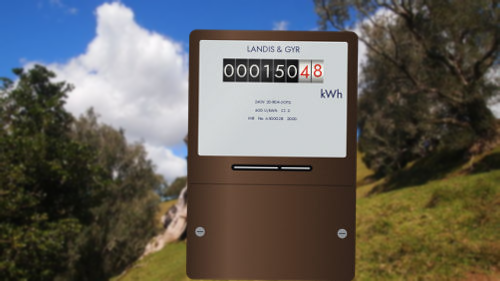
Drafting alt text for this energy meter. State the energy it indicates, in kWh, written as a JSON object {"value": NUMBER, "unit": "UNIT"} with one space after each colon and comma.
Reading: {"value": 150.48, "unit": "kWh"}
